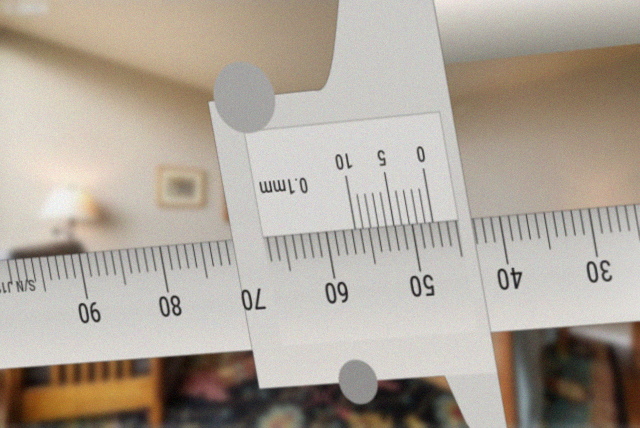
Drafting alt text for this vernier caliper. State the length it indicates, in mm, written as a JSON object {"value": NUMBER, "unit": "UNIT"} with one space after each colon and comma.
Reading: {"value": 47.6, "unit": "mm"}
